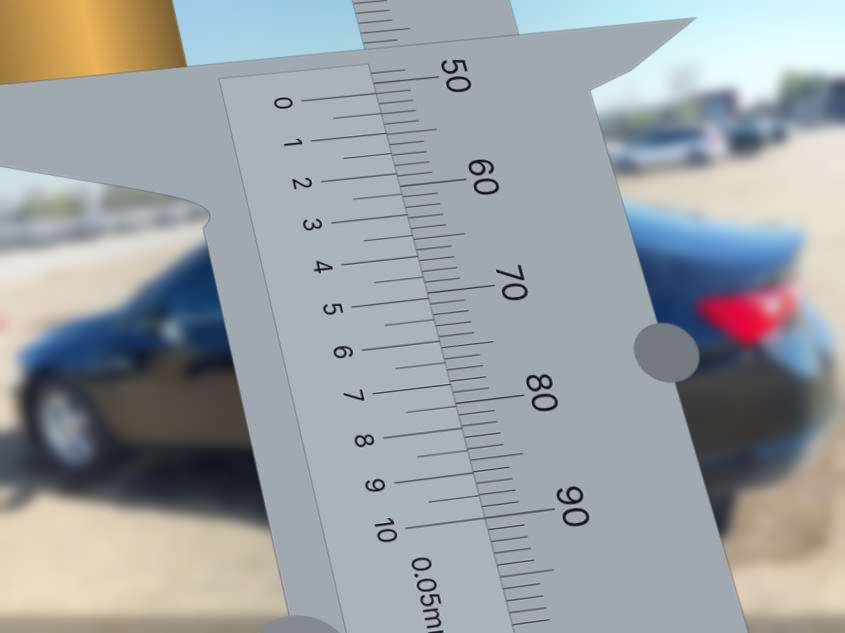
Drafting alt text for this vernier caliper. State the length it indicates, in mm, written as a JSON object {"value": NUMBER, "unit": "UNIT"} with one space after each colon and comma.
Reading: {"value": 51.0, "unit": "mm"}
